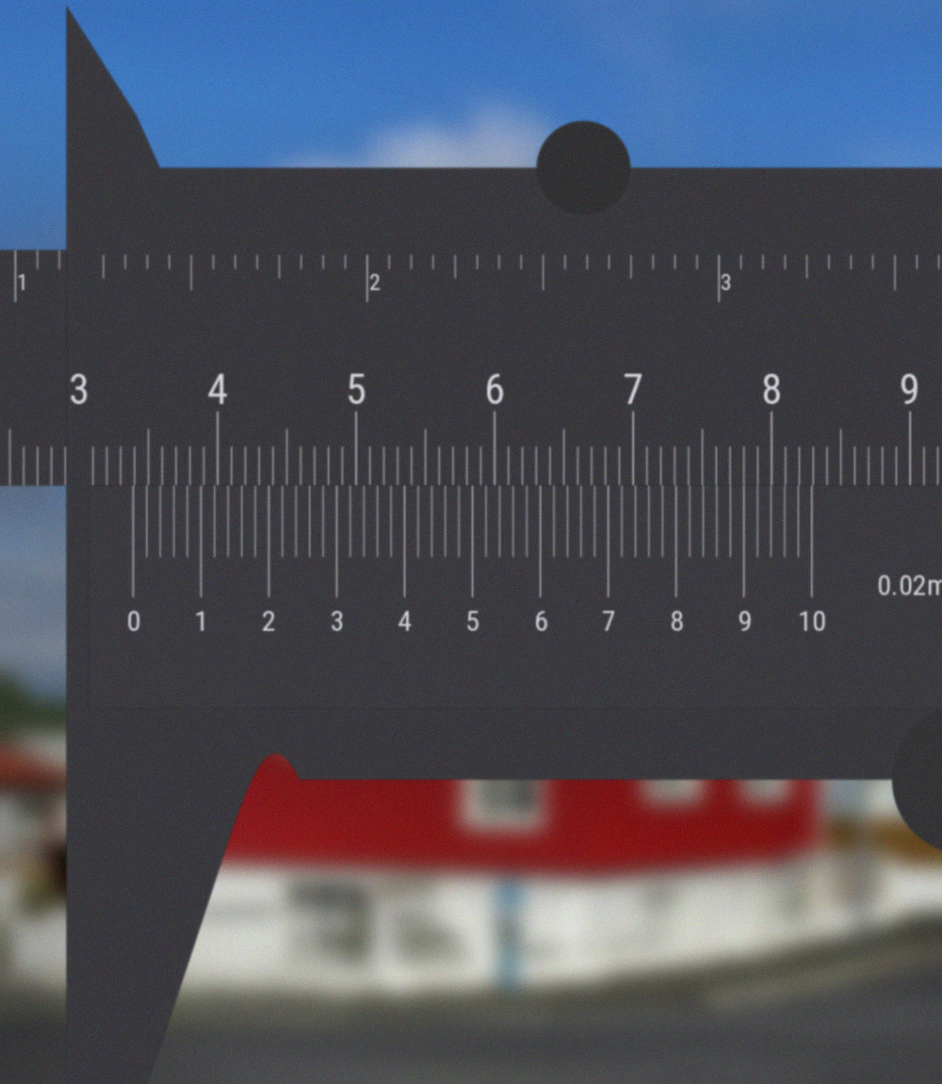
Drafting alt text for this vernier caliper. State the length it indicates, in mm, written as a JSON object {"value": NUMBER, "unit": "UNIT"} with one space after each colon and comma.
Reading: {"value": 33.9, "unit": "mm"}
